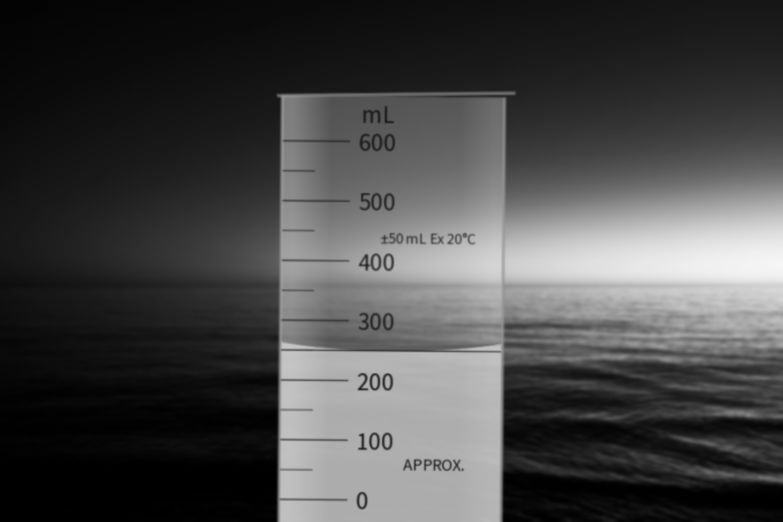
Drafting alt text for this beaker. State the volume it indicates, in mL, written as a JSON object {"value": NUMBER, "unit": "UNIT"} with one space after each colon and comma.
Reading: {"value": 250, "unit": "mL"}
